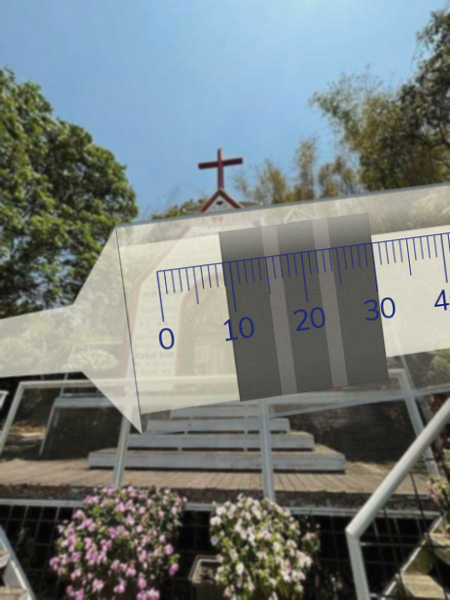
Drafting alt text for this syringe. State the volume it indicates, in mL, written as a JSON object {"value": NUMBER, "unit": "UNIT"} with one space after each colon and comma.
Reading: {"value": 9, "unit": "mL"}
